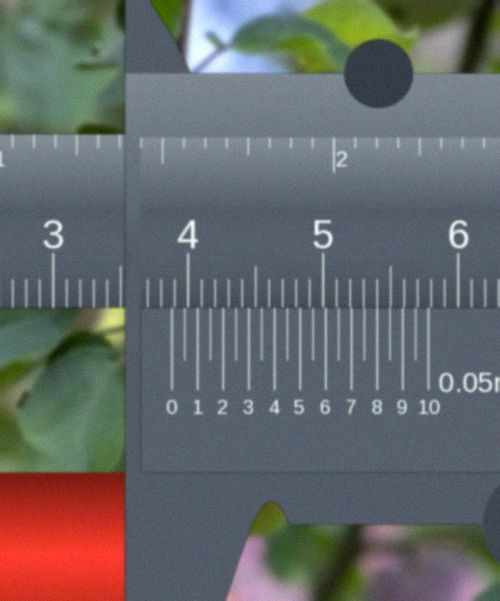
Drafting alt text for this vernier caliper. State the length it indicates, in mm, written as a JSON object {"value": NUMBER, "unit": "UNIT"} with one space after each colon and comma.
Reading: {"value": 38.8, "unit": "mm"}
